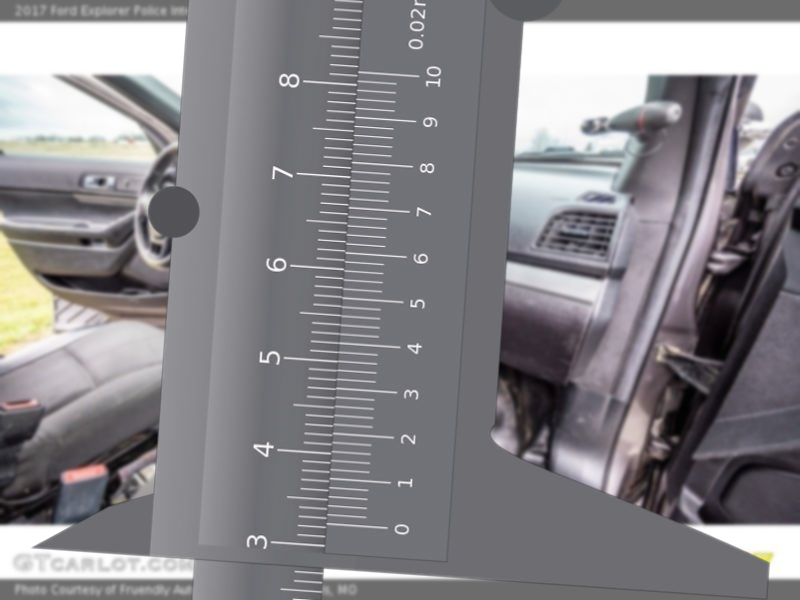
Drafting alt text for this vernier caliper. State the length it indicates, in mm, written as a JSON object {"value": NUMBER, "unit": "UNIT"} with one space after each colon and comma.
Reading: {"value": 32.4, "unit": "mm"}
